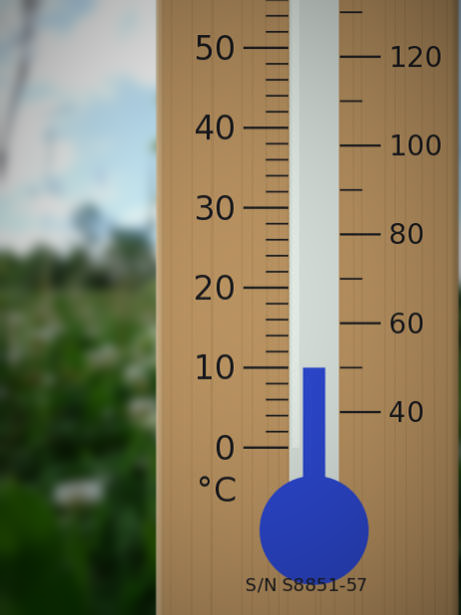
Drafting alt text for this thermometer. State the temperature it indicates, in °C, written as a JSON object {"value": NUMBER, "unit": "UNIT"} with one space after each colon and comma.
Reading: {"value": 10, "unit": "°C"}
